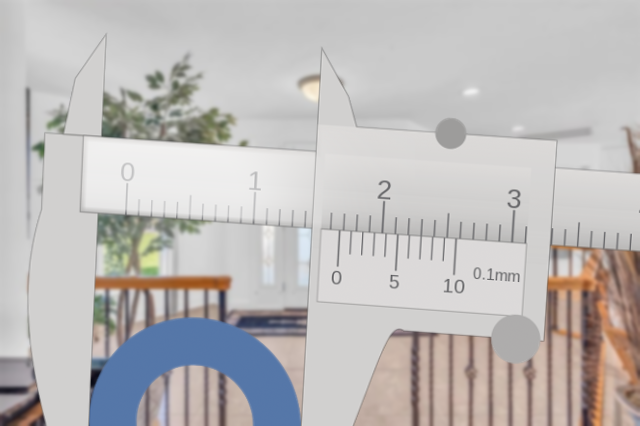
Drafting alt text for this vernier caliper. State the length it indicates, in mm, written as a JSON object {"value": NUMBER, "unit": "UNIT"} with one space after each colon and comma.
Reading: {"value": 16.7, "unit": "mm"}
